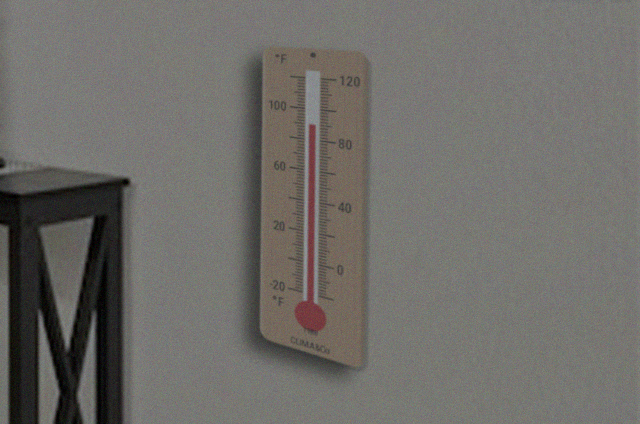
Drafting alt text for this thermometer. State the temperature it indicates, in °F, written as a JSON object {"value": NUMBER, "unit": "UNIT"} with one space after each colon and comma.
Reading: {"value": 90, "unit": "°F"}
